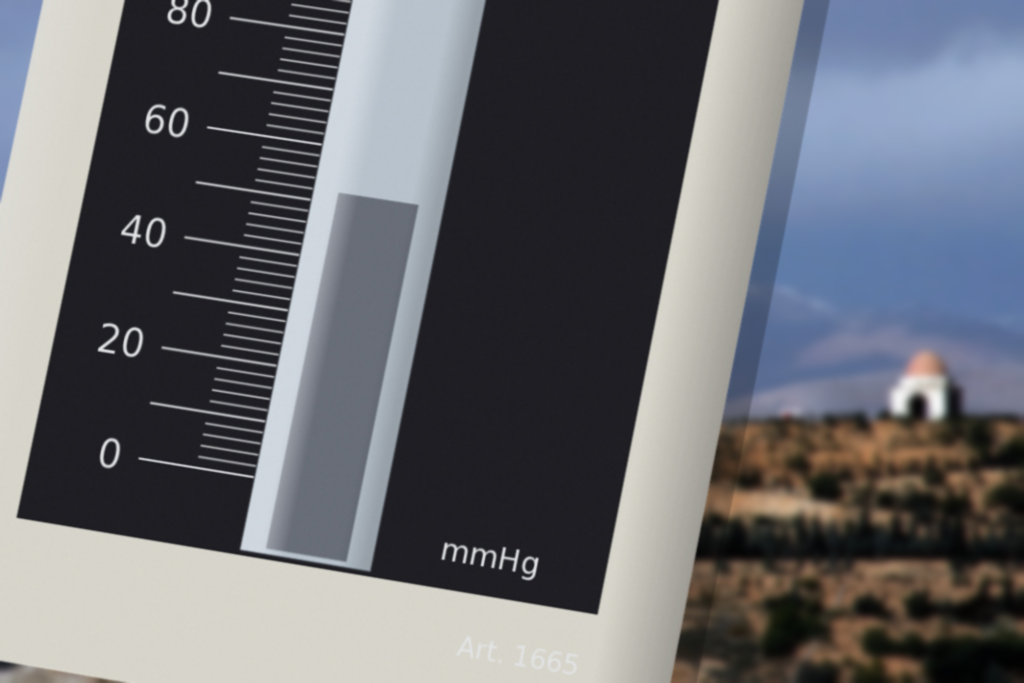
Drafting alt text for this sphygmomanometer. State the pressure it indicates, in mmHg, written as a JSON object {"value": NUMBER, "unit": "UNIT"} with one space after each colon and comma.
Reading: {"value": 52, "unit": "mmHg"}
